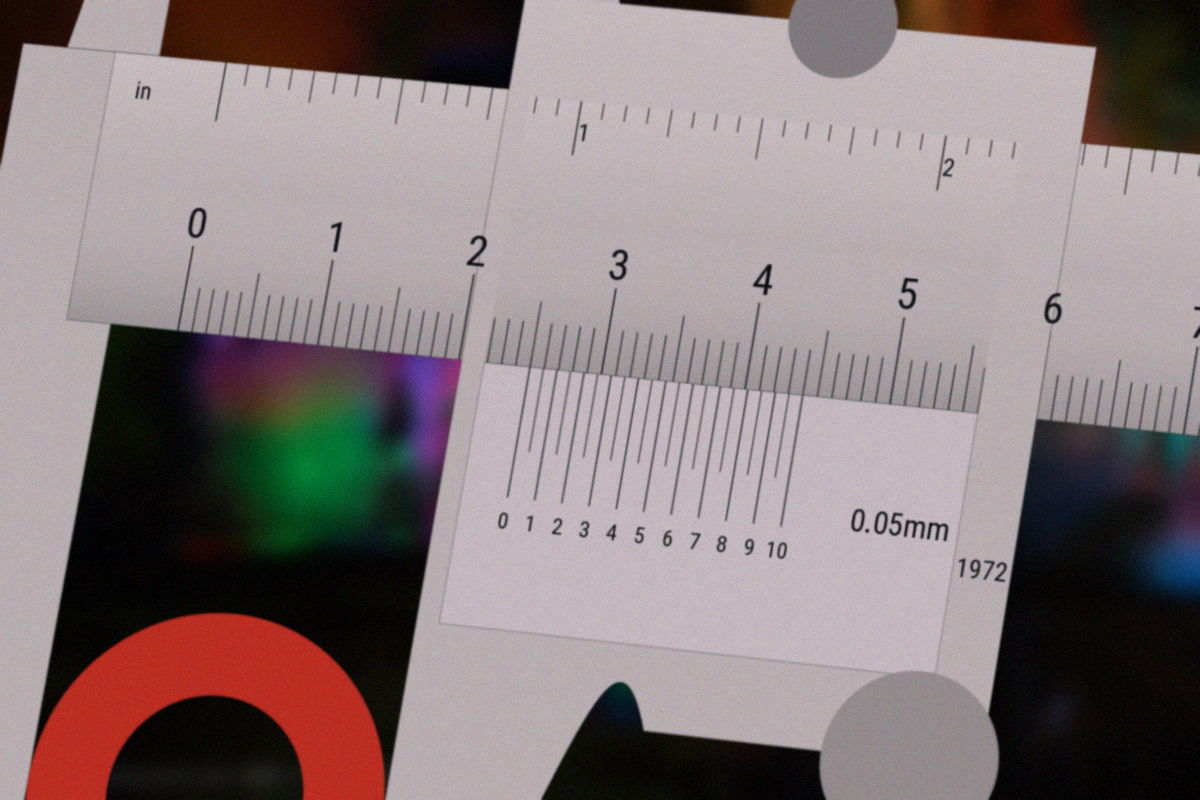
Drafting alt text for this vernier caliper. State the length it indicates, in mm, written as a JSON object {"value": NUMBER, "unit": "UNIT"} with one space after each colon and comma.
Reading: {"value": 25.0, "unit": "mm"}
